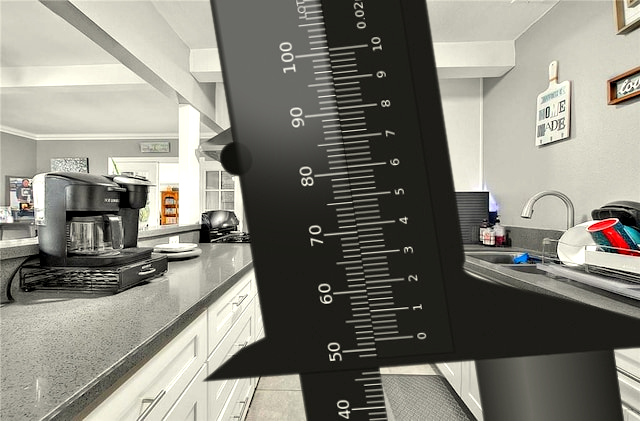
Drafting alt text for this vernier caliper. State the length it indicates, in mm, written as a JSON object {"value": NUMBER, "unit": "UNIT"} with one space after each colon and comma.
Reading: {"value": 51.6, "unit": "mm"}
